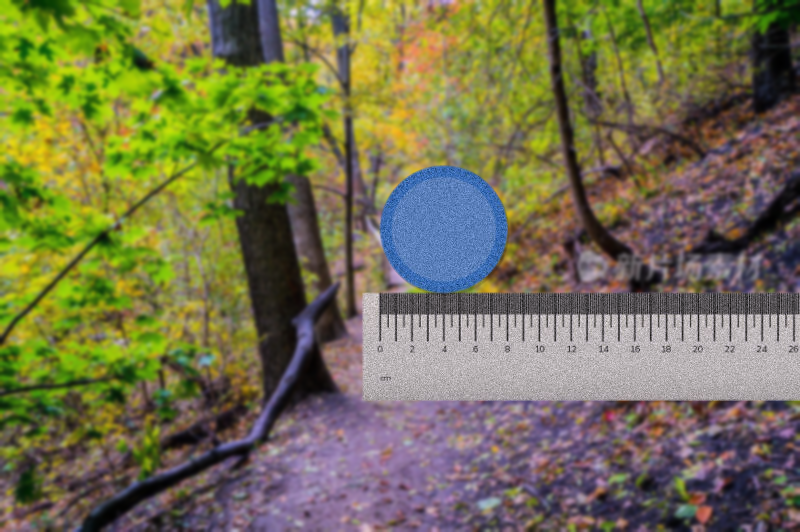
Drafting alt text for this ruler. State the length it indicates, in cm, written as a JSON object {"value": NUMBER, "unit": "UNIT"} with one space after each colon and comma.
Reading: {"value": 8, "unit": "cm"}
